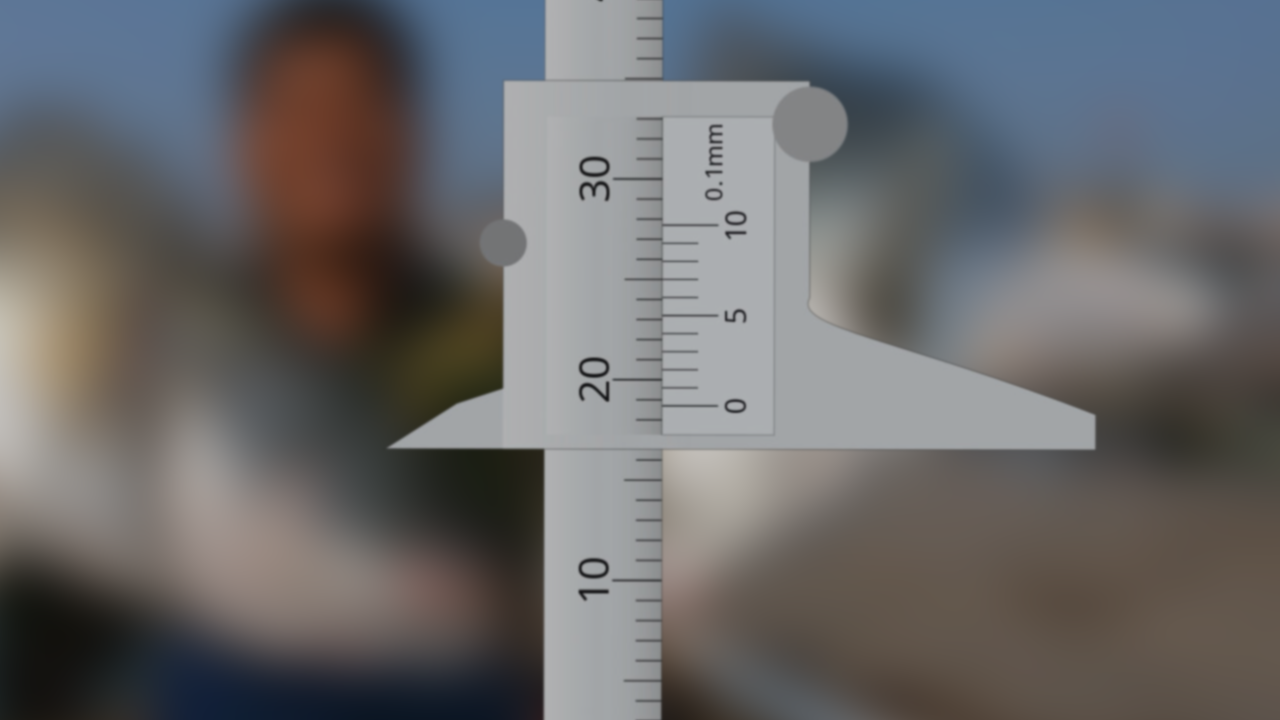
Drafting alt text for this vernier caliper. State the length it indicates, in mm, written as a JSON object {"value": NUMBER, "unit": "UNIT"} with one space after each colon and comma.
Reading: {"value": 18.7, "unit": "mm"}
